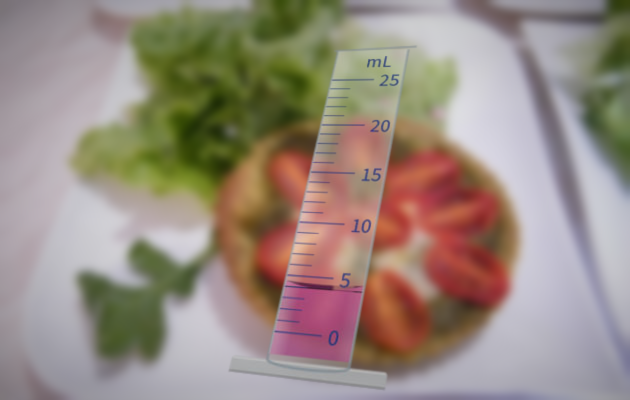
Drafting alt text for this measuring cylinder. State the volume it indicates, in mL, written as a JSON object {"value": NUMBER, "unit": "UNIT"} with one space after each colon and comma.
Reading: {"value": 4, "unit": "mL"}
